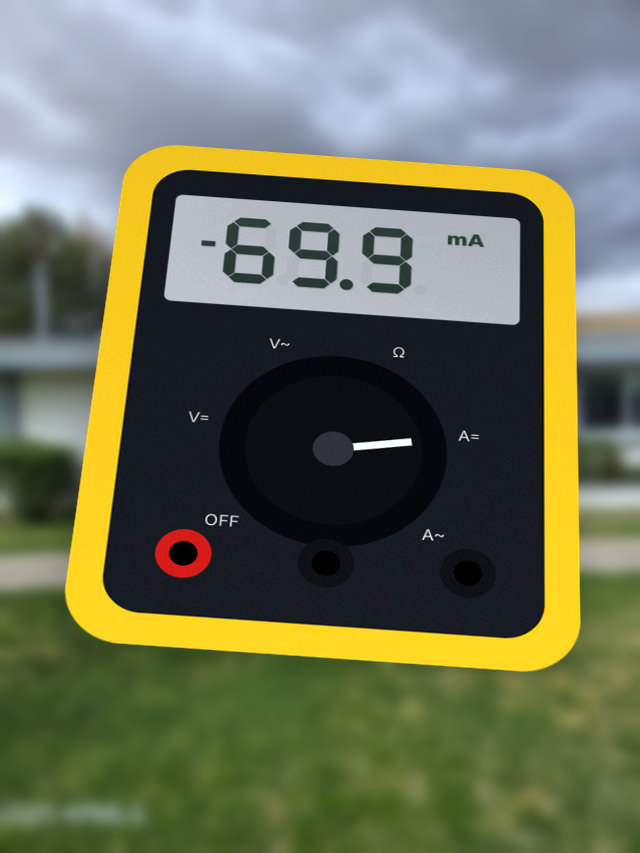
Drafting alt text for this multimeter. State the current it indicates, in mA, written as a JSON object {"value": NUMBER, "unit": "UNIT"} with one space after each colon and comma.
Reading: {"value": -69.9, "unit": "mA"}
